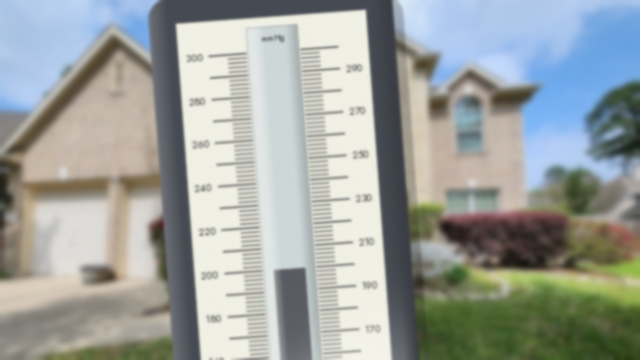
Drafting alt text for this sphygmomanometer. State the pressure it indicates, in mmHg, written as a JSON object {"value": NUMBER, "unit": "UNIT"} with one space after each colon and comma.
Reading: {"value": 200, "unit": "mmHg"}
